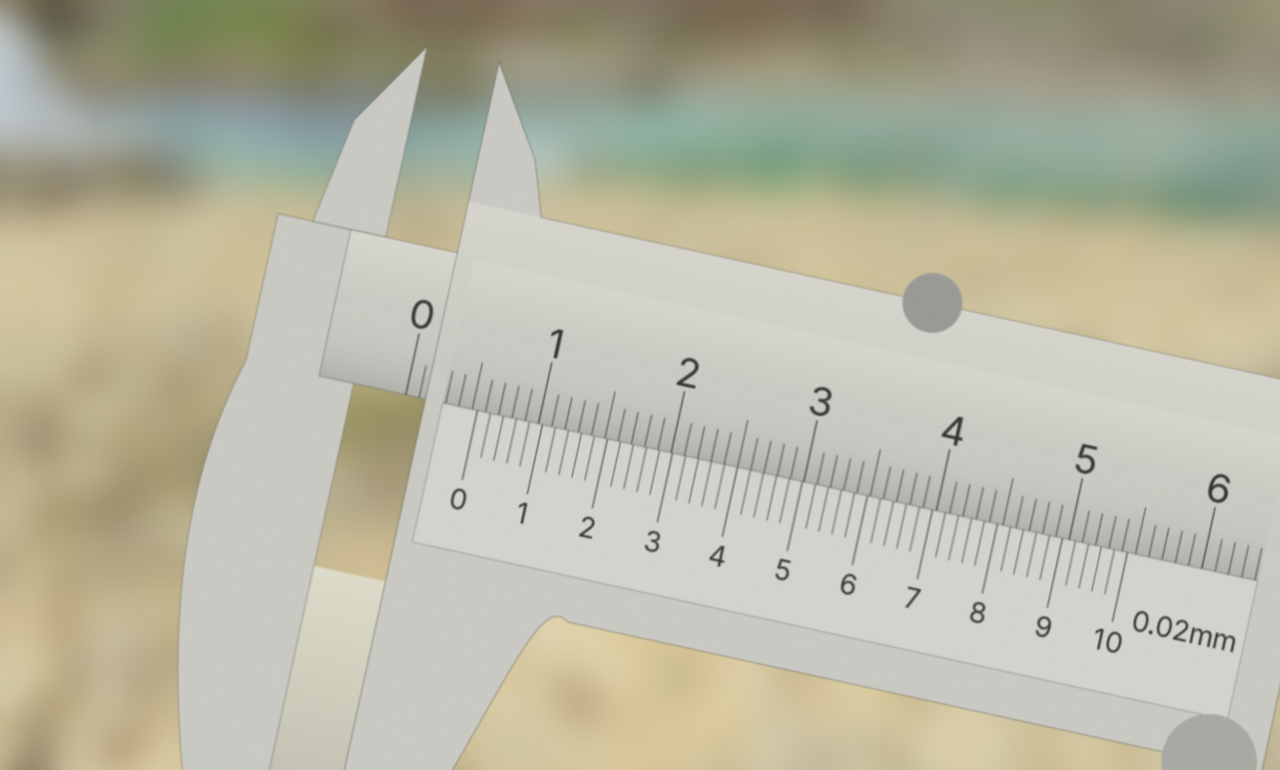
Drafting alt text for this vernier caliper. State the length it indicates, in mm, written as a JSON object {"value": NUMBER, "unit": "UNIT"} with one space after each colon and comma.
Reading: {"value": 5.4, "unit": "mm"}
